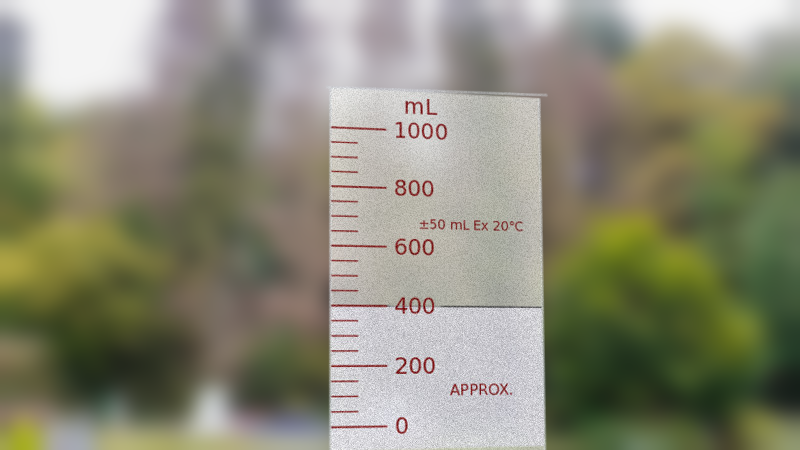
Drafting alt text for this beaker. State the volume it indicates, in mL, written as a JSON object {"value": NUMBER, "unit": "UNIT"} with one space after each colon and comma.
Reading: {"value": 400, "unit": "mL"}
